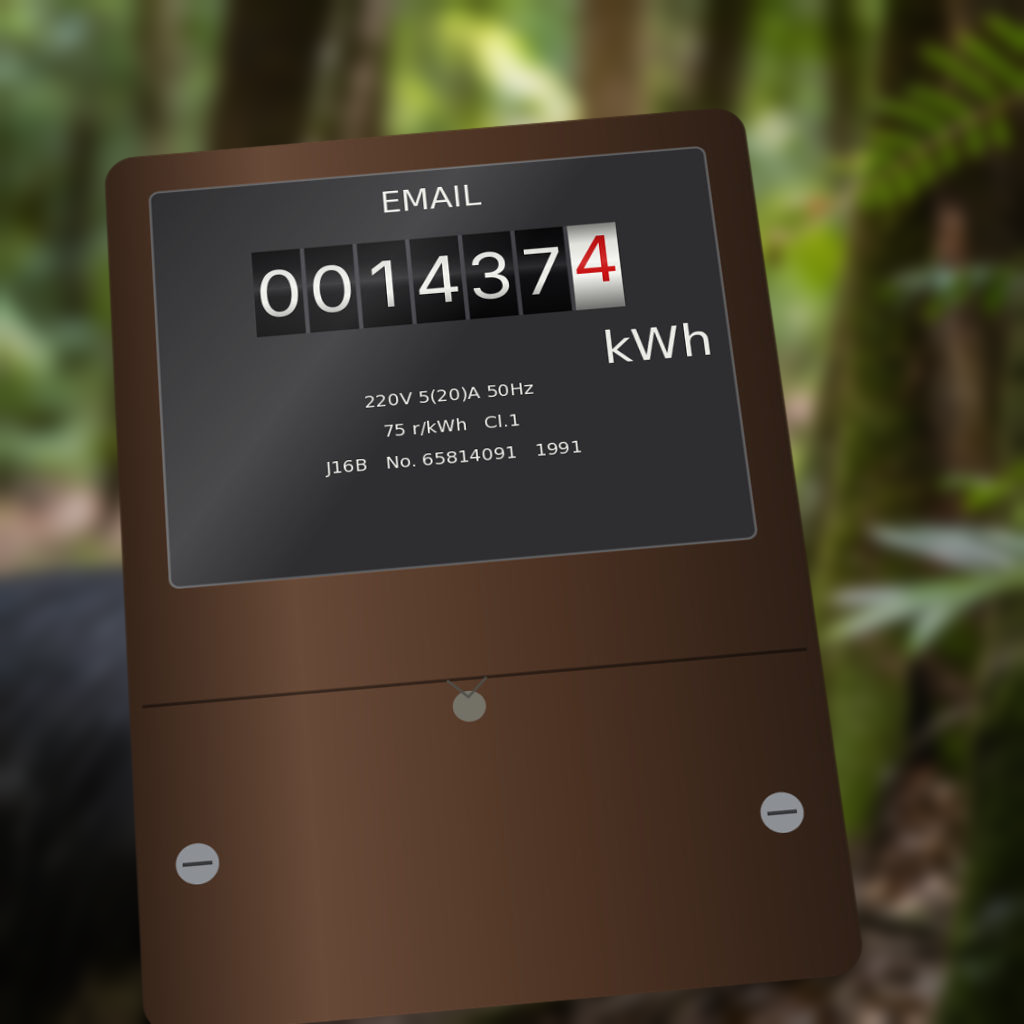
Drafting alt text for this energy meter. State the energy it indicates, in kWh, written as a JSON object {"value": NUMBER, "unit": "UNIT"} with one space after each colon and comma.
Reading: {"value": 1437.4, "unit": "kWh"}
